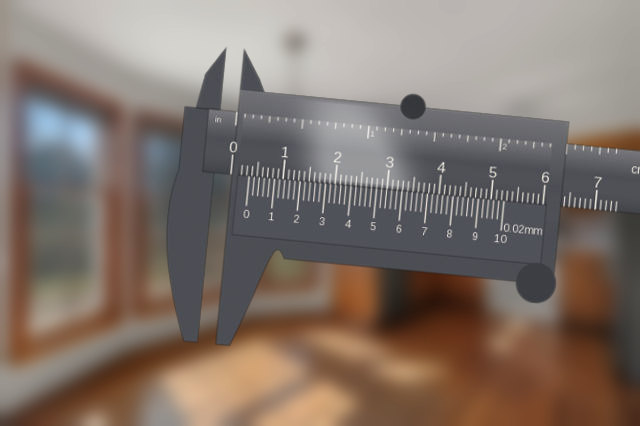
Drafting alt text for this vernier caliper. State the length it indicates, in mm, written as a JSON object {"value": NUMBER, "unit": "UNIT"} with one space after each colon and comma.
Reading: {"value": 3.5, "unit": "mm"}
